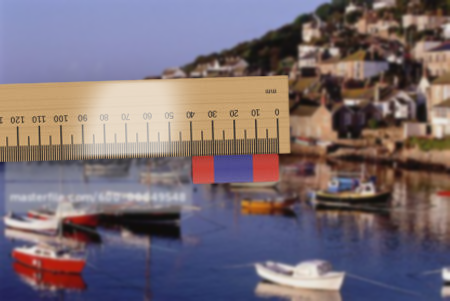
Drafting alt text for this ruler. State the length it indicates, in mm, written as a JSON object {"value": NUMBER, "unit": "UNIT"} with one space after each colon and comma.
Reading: {"value": 40, "unit": "mm"}
